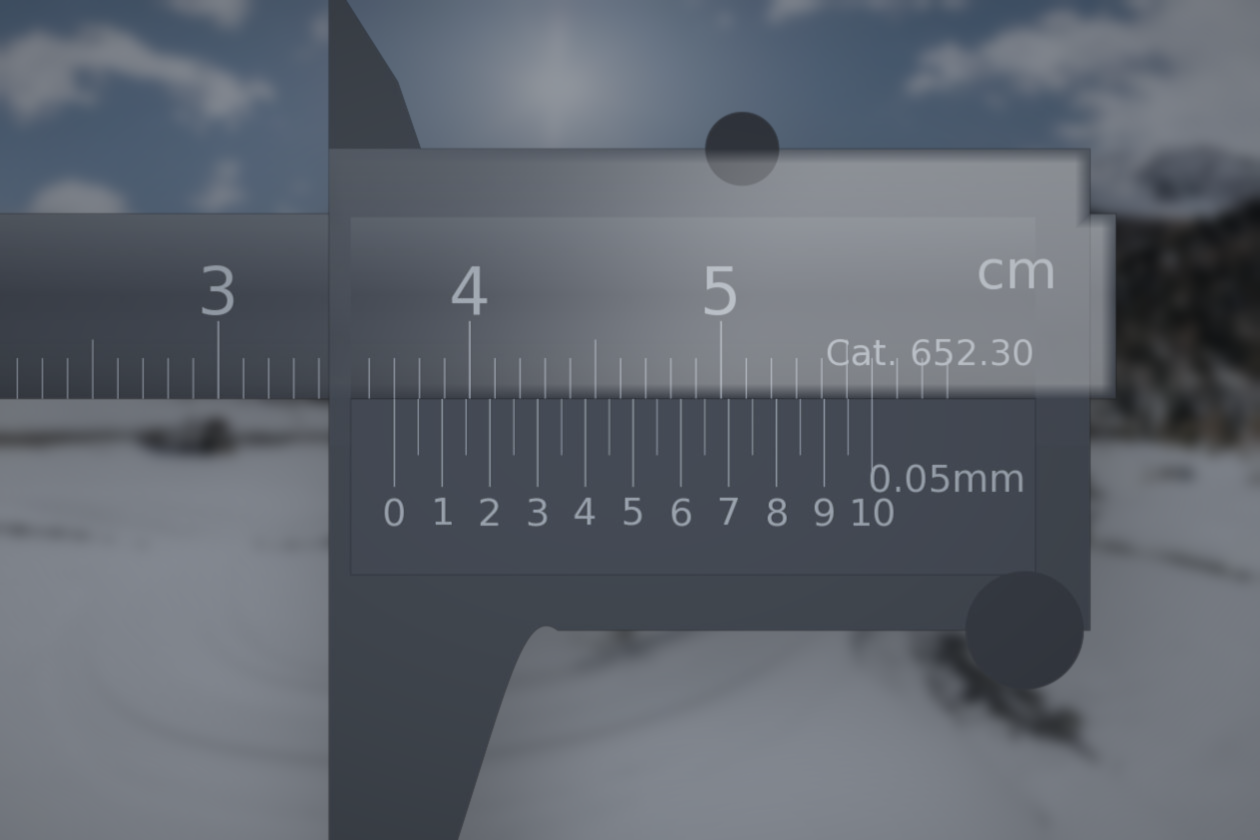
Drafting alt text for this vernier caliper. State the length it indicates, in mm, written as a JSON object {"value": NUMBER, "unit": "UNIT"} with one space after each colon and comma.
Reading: {"value": 37.0, "unit": "mm"}
